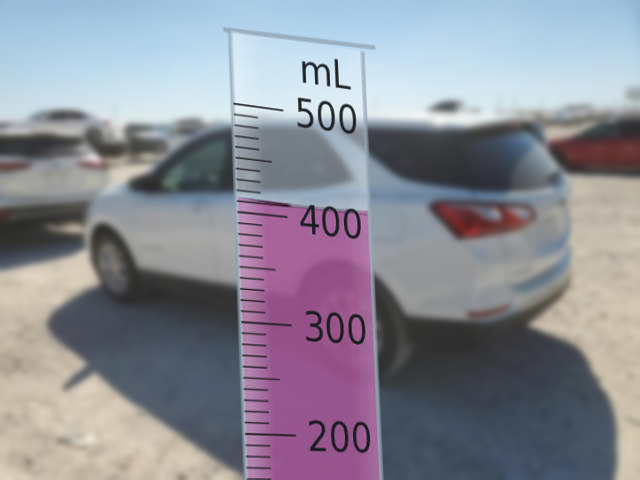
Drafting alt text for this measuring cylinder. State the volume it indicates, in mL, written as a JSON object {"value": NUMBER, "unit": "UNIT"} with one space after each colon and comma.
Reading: {"value": 410, "unit": "mL"}
